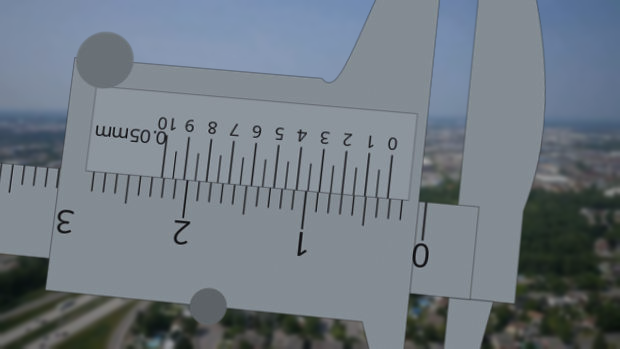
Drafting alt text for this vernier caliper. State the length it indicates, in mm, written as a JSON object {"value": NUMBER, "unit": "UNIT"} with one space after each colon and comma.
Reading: {"value": 3.2, "unit": "mm"}
